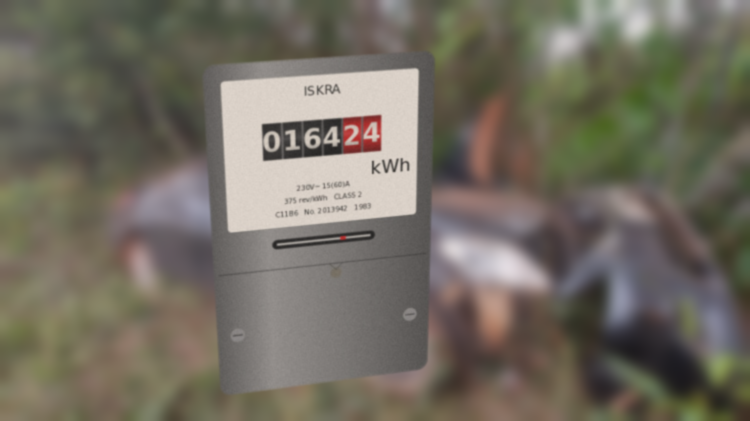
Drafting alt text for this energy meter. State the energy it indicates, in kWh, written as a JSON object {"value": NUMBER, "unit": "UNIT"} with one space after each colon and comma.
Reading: {"value": 164.24, "unit": "kWh"}
